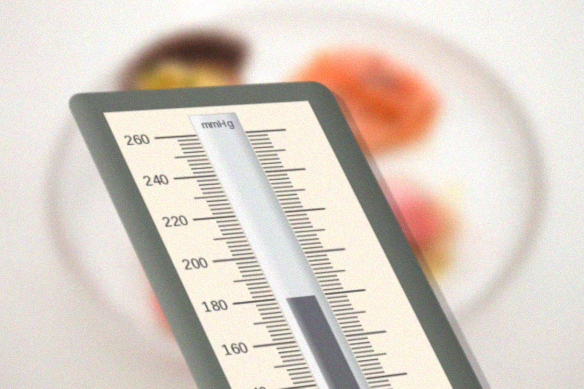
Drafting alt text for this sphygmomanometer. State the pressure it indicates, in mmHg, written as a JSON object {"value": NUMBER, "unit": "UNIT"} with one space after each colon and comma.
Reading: {"value": 180, "unit": "mmHg"}
